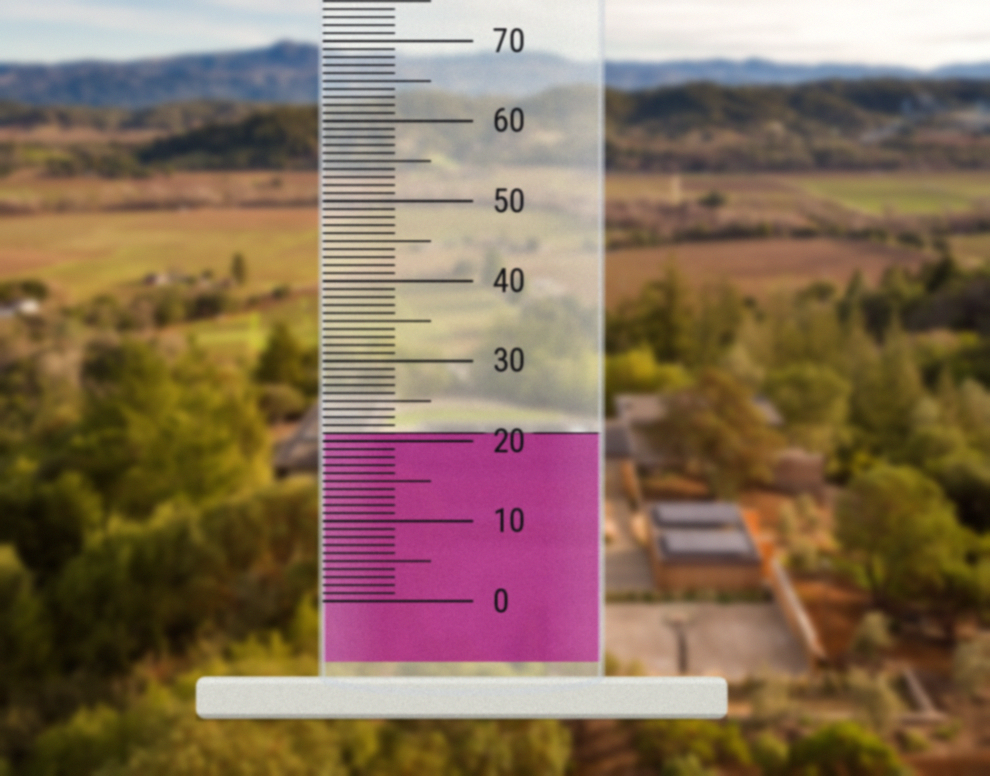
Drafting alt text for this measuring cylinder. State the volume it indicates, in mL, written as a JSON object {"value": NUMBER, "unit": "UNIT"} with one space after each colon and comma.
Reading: {"value": 21, "unit": "mL"}
